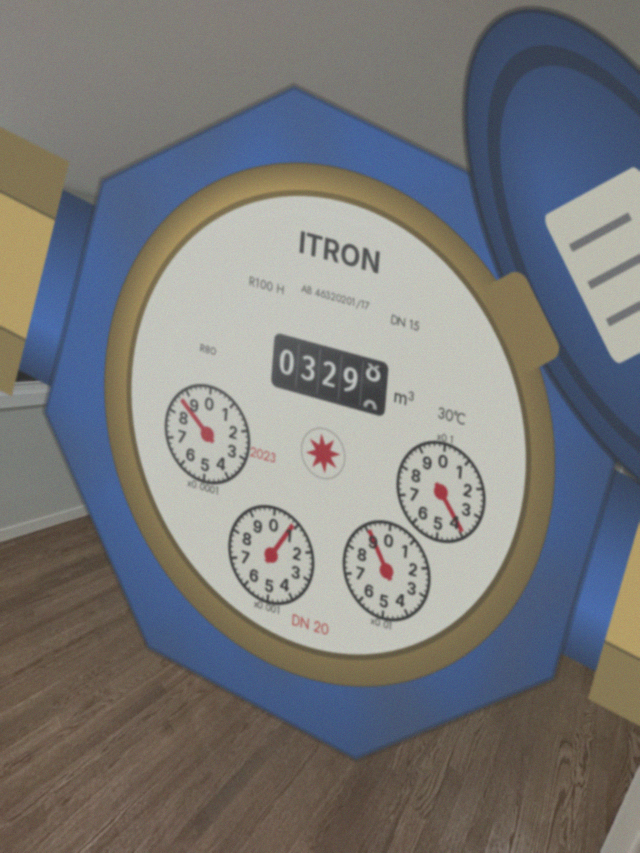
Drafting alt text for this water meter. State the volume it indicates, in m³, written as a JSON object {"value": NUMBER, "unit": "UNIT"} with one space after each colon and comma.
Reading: {"value": 3298.3908, "unit": "m³"}
